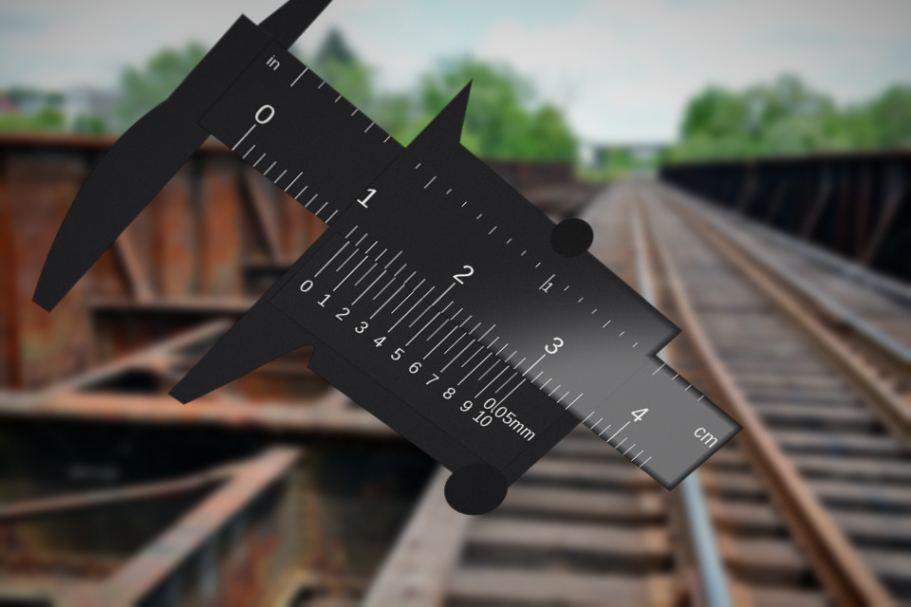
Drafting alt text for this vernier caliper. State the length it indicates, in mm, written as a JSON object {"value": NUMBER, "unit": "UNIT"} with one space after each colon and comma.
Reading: {"value": 11.4, "unit": "mm"}
